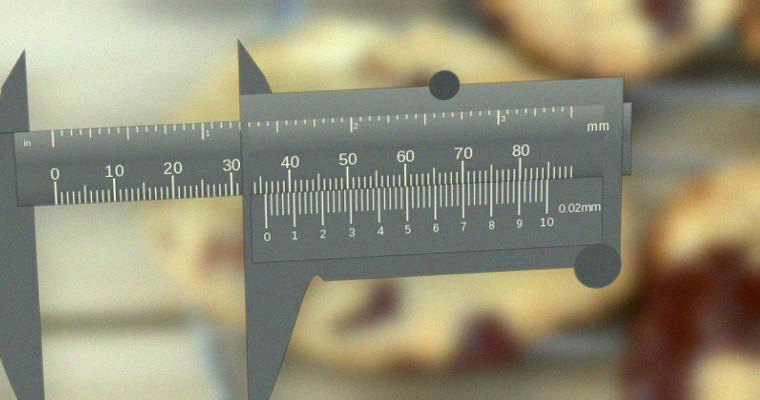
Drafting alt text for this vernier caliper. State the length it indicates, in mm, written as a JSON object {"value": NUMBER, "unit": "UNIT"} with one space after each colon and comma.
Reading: {"value": 35.8, "unit": "mm"}
